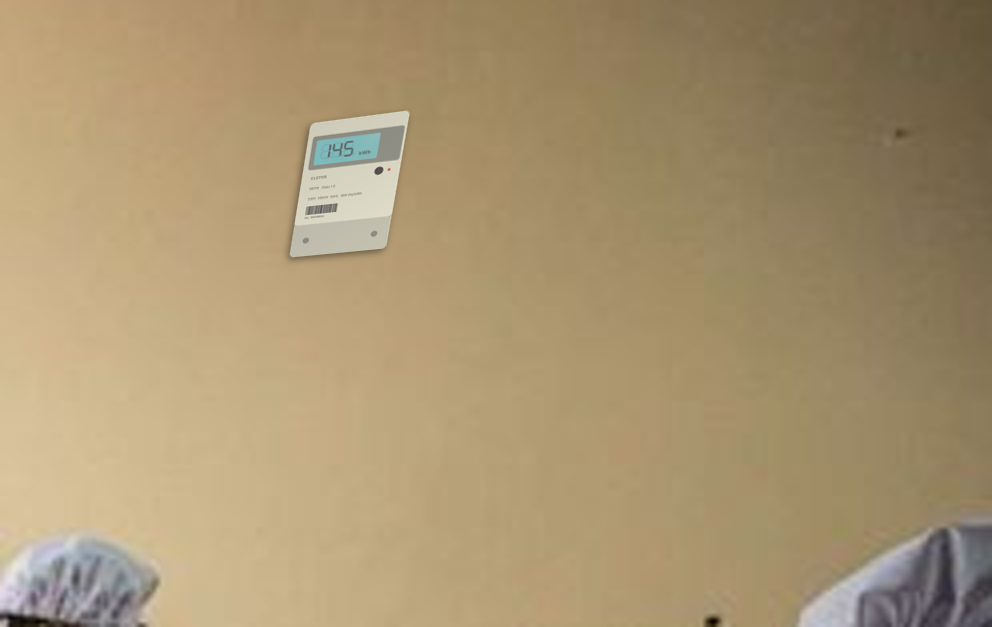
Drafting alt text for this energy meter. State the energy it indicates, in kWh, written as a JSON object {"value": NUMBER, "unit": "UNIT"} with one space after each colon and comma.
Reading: {"value": 145, "unit": "kWh"}
